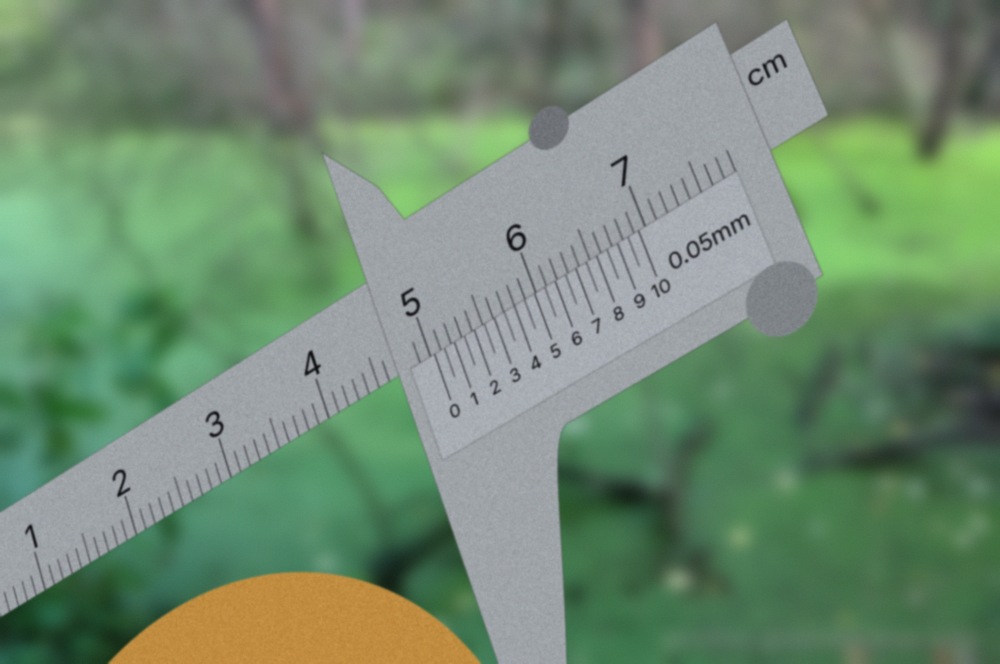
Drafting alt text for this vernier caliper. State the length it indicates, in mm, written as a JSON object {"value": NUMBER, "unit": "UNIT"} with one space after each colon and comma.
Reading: {"value": 50.4, "unit": "mm"}
